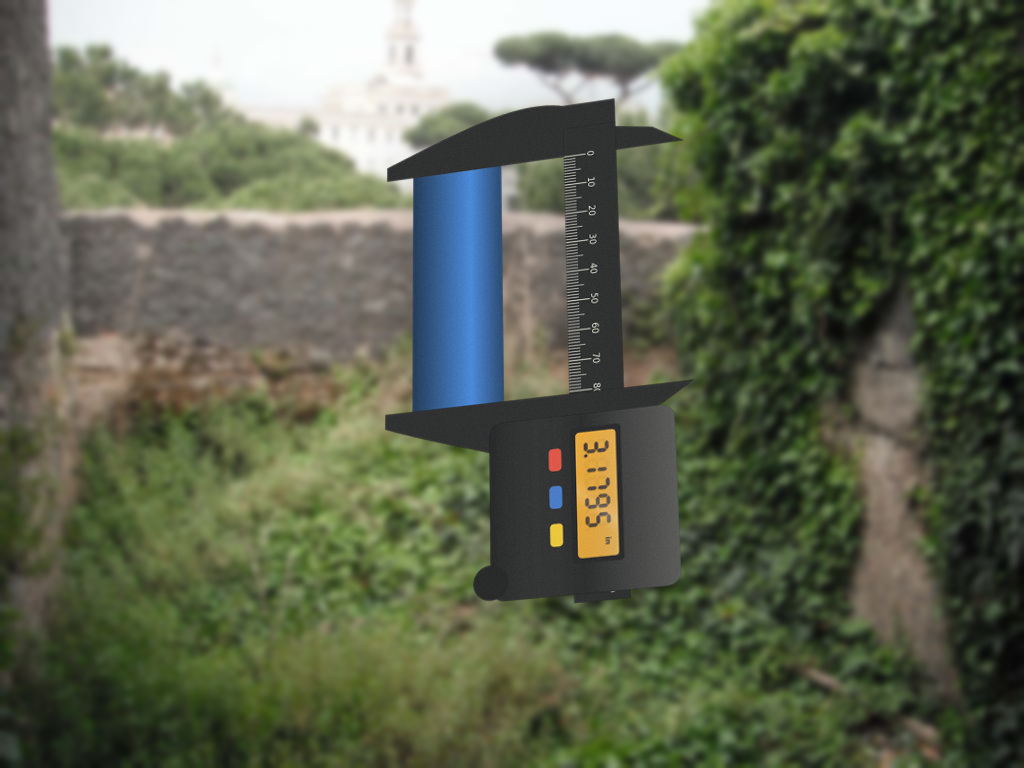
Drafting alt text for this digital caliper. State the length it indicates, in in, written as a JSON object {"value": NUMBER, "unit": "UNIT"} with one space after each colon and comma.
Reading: {"value": 3.1795, "unit": "in"}
